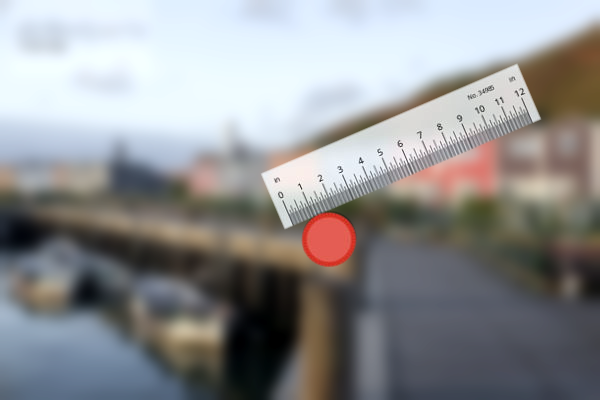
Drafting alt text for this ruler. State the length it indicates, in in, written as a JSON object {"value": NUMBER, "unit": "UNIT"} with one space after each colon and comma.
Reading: {"value": 2.5, "unit": "in"}
